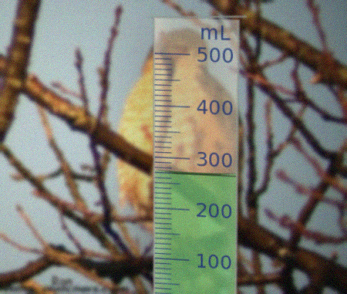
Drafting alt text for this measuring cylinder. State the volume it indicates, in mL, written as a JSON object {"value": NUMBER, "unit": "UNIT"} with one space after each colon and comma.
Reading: {"value": 270, "unit": "mL"}
